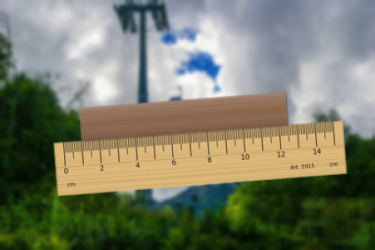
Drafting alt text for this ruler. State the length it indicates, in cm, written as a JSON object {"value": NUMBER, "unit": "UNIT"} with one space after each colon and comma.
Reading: {"value": 11.5, "unit": "cm"}
